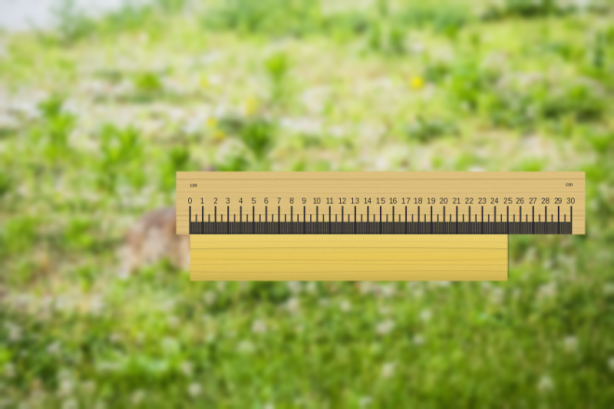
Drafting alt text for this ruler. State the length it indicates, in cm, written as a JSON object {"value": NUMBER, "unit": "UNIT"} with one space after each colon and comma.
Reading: {"value": 25, "unit": "cm"}
